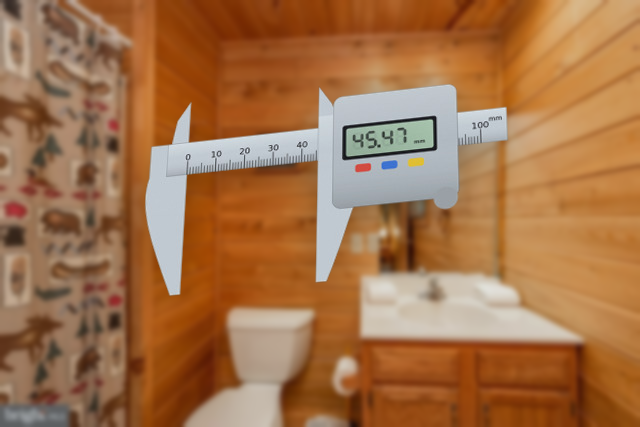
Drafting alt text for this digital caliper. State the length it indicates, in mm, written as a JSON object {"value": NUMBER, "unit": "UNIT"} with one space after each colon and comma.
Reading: {"value": 45.47, "unit": "mm"}
